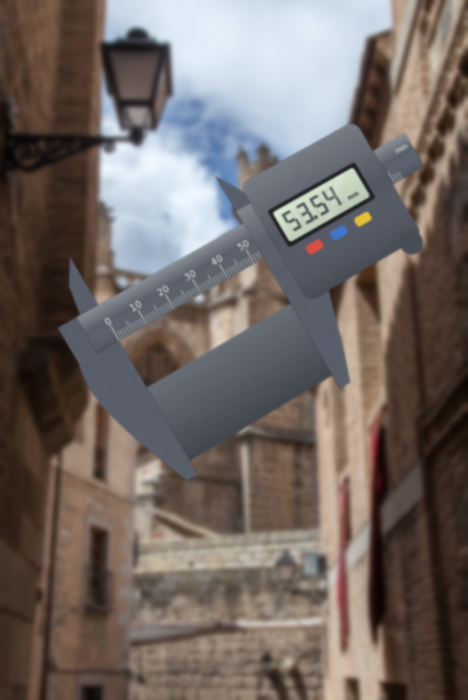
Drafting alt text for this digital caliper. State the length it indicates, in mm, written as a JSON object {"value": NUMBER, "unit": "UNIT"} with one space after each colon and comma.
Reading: {"value": 53.54, "unit": "mm"}
